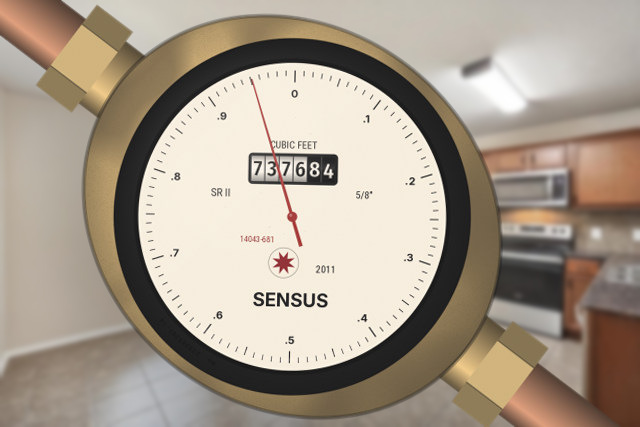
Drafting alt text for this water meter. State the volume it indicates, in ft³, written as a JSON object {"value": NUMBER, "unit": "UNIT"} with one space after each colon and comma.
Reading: {"value": 737683.95, "unit": "ft³"}
